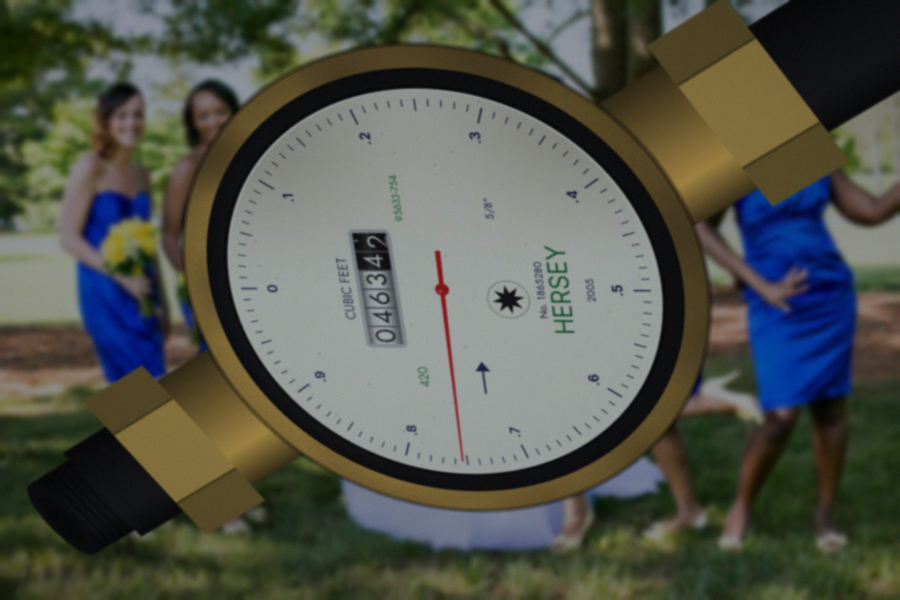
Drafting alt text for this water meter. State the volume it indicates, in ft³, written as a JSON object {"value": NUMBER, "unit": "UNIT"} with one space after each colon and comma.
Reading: {"value": 46341.75, "unit": "ft³"}
